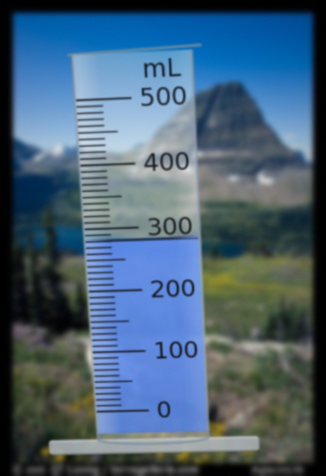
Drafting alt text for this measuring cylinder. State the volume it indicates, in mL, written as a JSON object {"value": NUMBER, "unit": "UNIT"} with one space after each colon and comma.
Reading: {"value": 280, "unit": "mL"}
